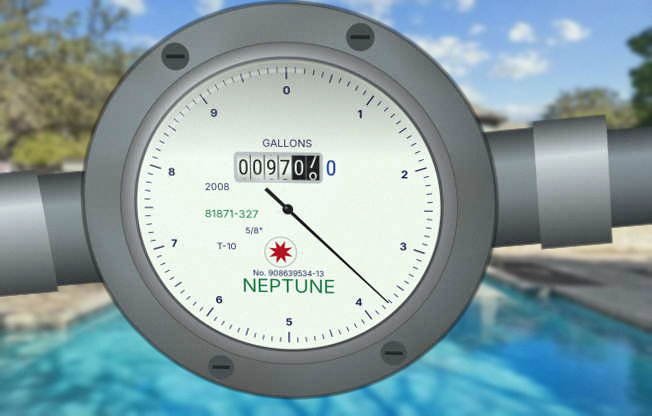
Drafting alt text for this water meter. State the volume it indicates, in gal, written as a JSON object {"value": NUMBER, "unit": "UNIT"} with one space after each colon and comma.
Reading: {"value": 97073.7, "unit": "gal"}
